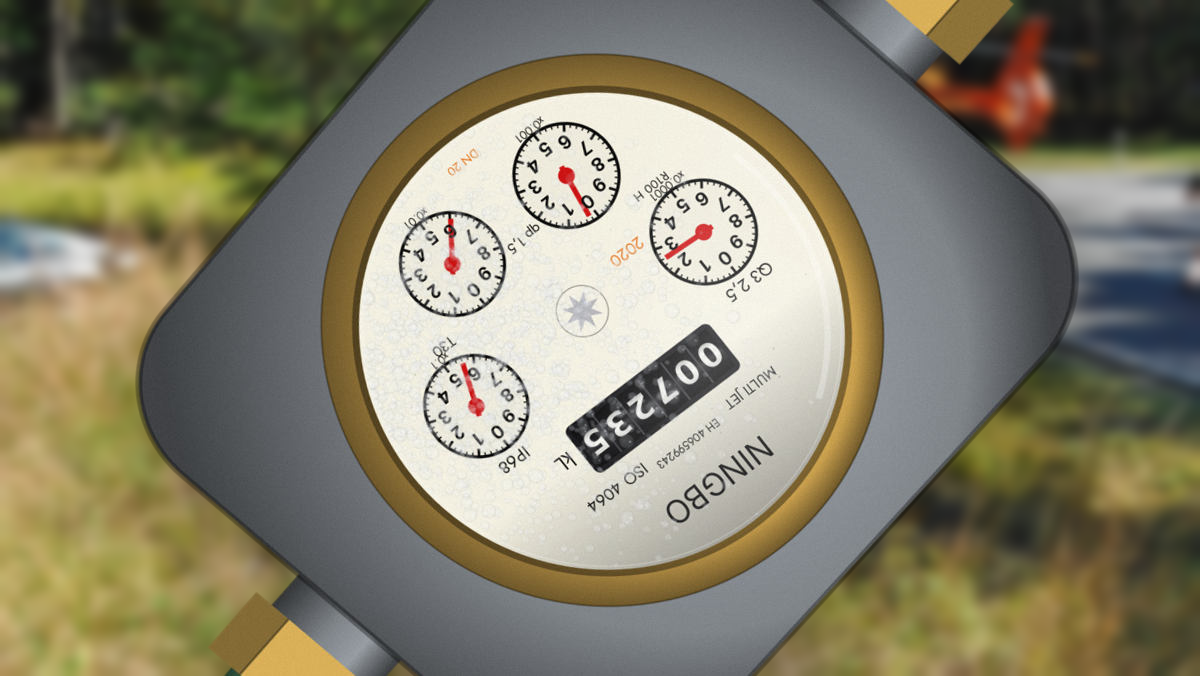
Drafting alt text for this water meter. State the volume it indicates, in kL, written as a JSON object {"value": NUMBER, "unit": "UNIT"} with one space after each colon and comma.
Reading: {"value": 7235.5602, "unit": "kL"}
